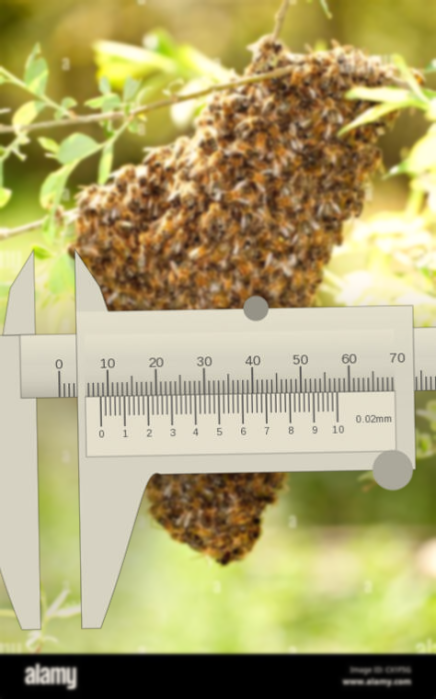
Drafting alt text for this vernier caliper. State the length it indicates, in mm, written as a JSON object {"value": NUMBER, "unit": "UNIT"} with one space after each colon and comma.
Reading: {"value": 8.5, "unit": "mm"}
